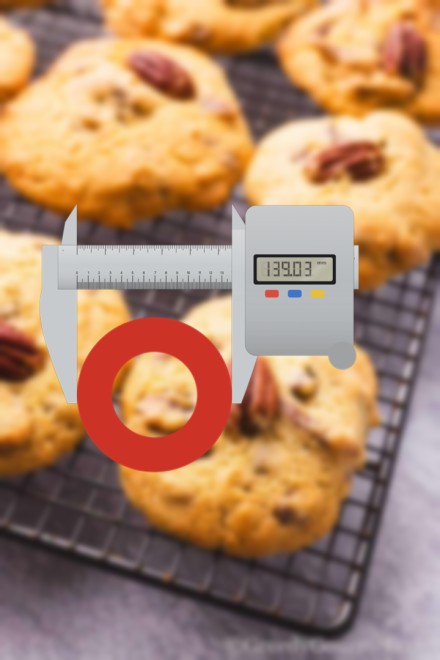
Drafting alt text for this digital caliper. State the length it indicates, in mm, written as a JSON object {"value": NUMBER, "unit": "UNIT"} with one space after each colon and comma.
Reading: {"value": 139.03, "unit": "mm"}
